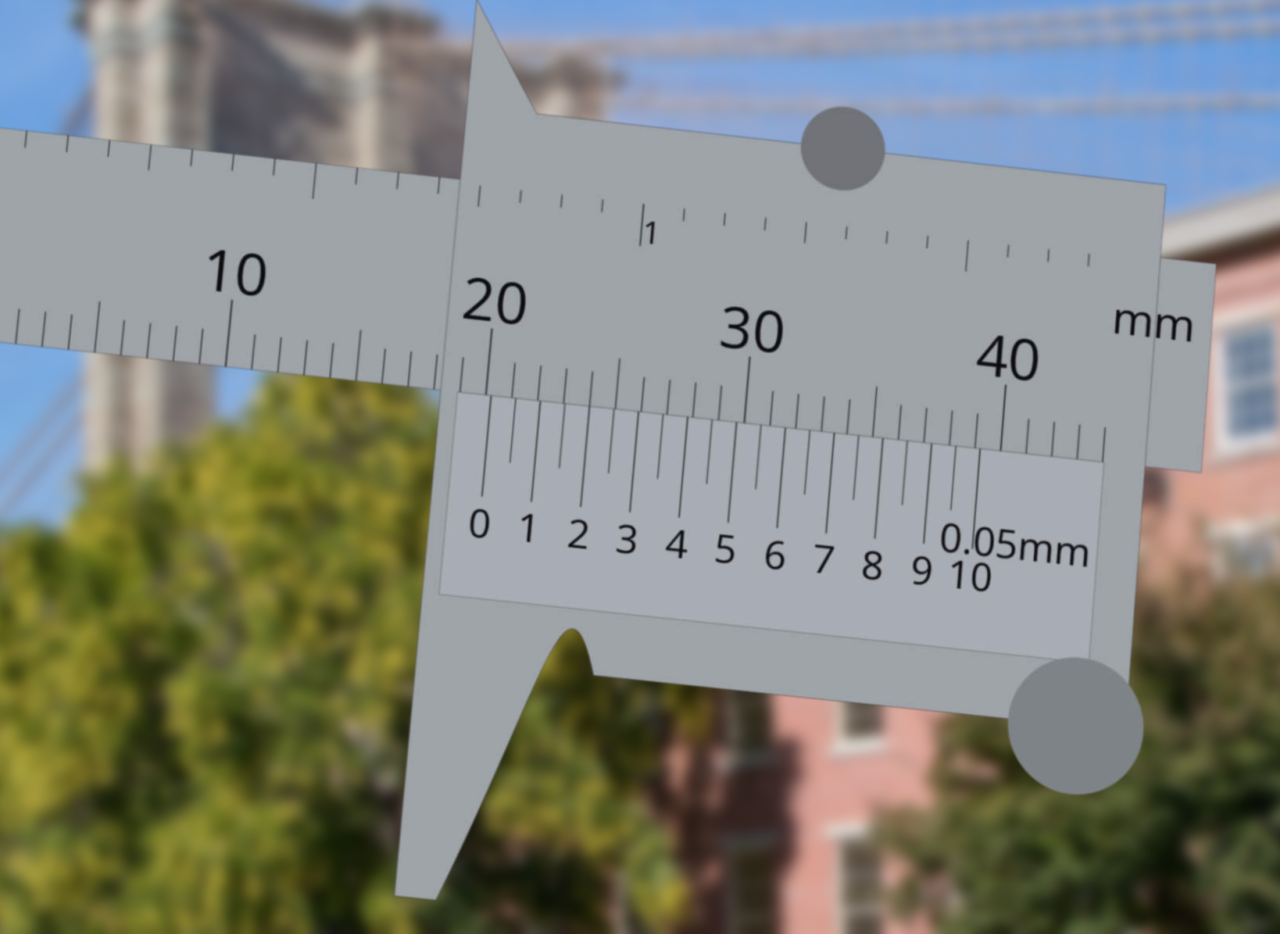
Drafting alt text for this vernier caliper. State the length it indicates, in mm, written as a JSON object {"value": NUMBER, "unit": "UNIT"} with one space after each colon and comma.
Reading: {"value": 20.2, "unit": "mm"}
